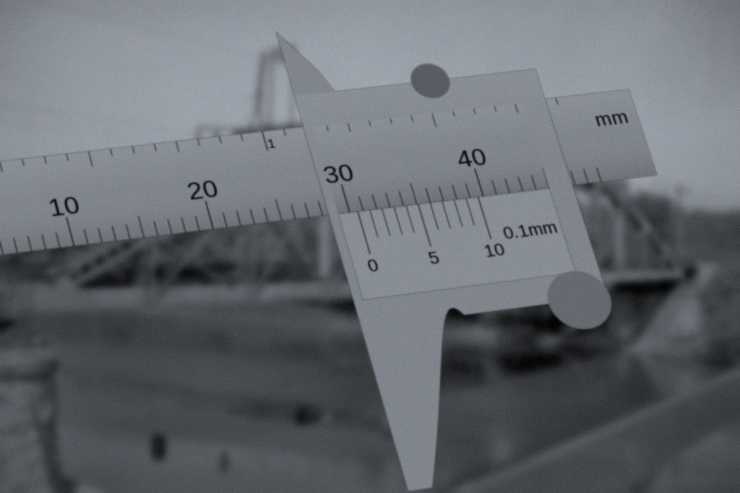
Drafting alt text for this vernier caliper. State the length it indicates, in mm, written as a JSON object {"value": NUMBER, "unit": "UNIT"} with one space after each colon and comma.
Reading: {"value": 30.6, "unit": "mm"}
